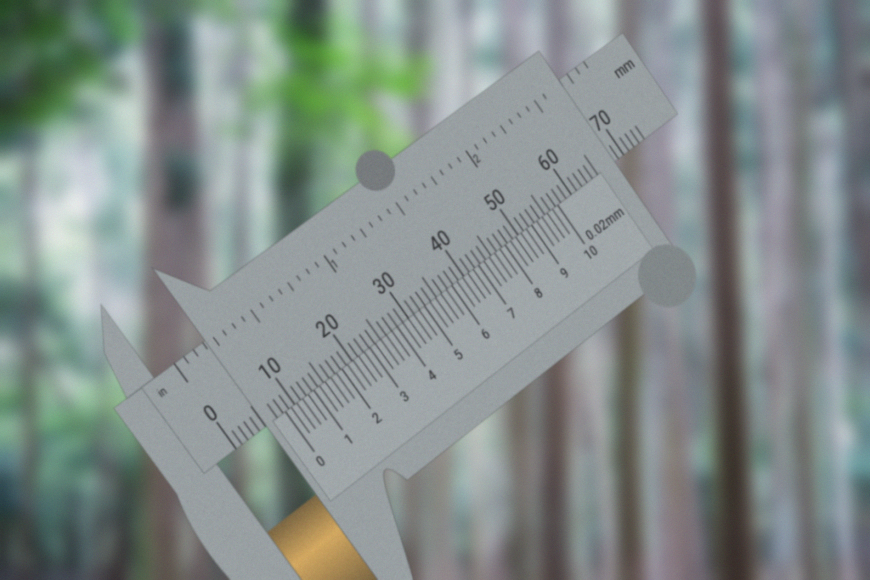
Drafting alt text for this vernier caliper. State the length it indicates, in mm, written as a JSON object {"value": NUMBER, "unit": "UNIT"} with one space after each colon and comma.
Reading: {"value": 8.4, "unit": "mm"}
